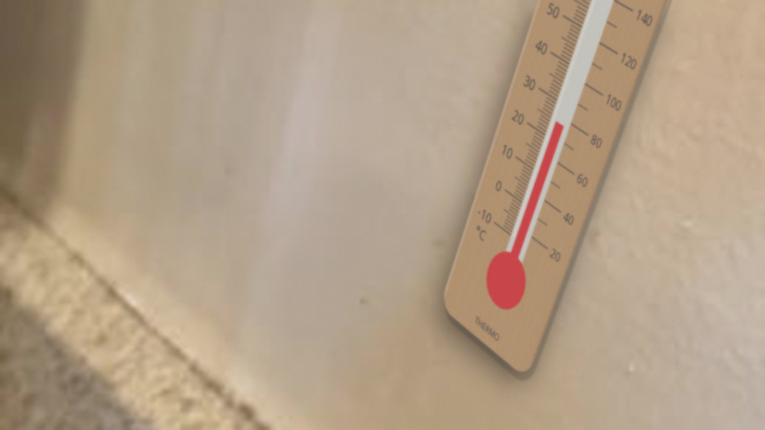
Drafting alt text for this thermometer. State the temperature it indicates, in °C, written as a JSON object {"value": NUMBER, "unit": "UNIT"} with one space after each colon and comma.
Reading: {"value": 25, "unit": "°C"}
